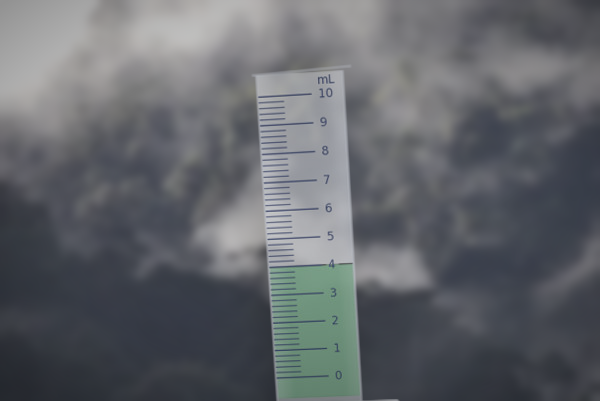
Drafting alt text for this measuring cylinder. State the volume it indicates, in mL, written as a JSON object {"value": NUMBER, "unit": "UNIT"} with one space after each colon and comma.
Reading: {"value": 4, "unit": "mL"}
